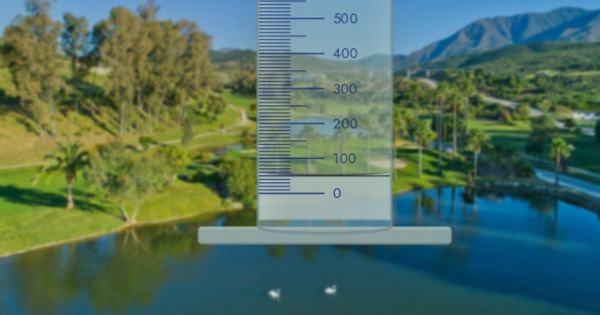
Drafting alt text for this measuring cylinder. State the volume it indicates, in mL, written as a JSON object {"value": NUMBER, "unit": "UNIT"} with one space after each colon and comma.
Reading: {"value": 50, "unit": "mL"}
